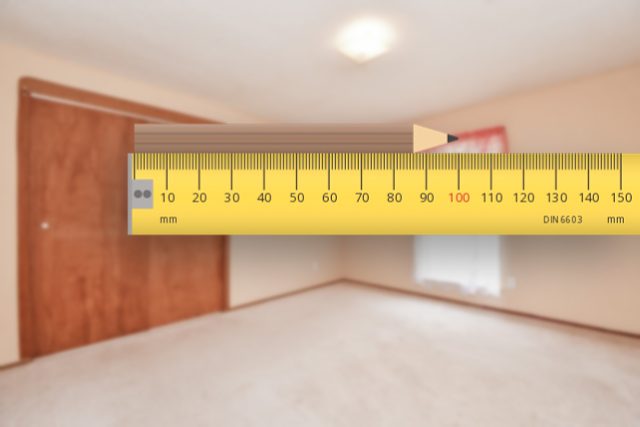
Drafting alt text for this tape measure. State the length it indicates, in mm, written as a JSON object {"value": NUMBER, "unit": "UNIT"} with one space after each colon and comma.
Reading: {"value": 100, "unit": "mm"}
